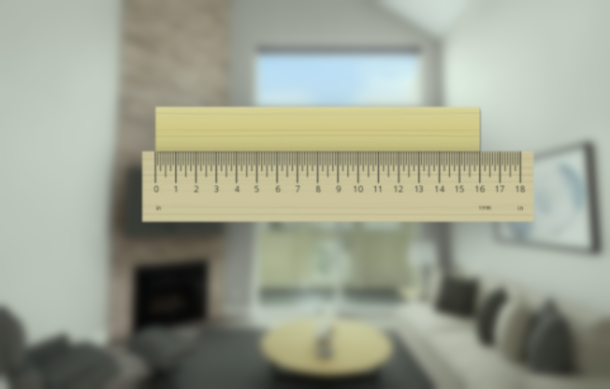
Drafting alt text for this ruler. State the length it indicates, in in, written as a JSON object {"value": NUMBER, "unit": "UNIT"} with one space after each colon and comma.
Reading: {"value": 16, "unit": "in"}
